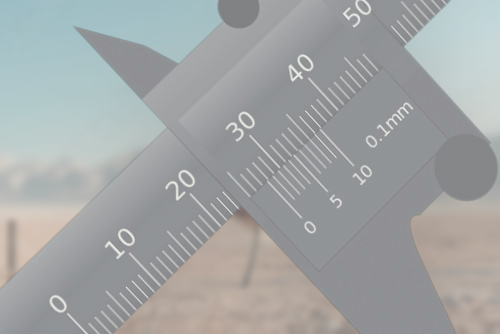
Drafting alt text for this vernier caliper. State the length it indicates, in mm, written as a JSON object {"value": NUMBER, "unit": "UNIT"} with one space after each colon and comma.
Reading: {"value": 27.8, "unit": "mm"}
